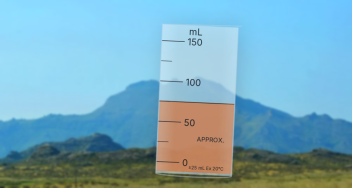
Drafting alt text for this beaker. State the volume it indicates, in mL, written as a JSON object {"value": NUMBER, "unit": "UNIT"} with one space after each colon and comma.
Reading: {"value": 75, "unit": "mL"}
